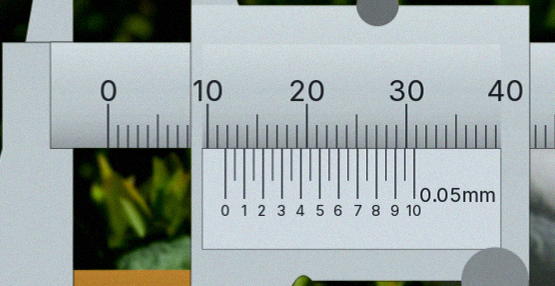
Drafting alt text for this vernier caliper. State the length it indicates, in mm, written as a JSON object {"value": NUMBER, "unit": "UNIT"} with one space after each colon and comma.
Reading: {"value": 11.8, "unit": "mm"}
